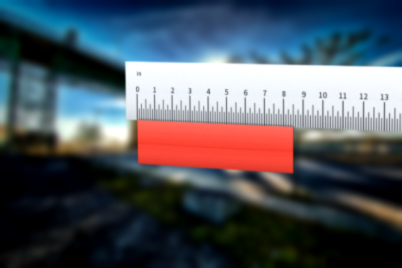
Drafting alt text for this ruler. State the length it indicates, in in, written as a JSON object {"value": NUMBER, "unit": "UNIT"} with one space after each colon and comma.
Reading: {"value": 8.5, "unit": "in"}
